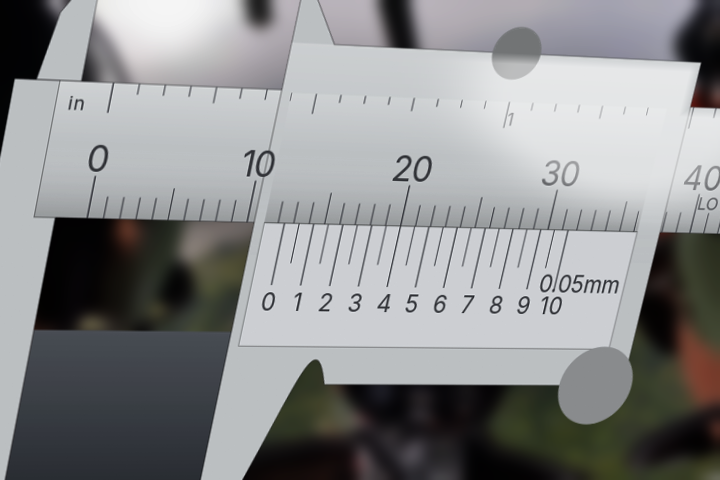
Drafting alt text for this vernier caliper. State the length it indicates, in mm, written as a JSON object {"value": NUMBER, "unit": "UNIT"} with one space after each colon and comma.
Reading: {"value": 12.4, "unit": "mm"}
